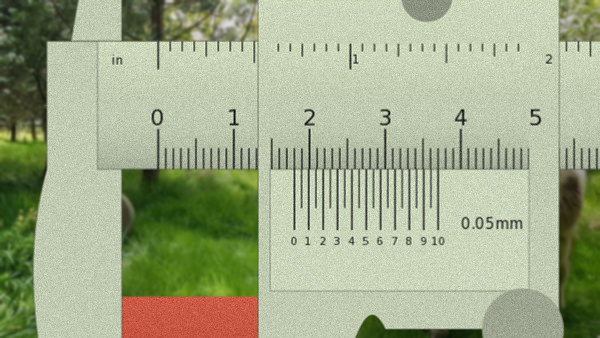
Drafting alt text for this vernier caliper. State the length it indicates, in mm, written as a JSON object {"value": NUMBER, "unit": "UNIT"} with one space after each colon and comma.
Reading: {"value": 18.0, "unit": "mm"}
